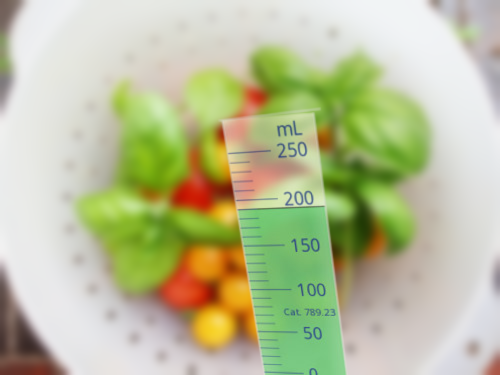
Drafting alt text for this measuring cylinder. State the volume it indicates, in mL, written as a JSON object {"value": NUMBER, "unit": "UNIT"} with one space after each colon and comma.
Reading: {"value": 190, "unit": "mL"}
